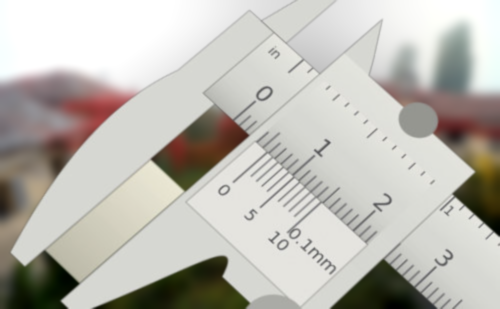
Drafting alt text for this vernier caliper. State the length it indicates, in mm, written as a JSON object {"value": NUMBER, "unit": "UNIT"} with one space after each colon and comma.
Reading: {"value": 5.8, "unit": "mm"}
